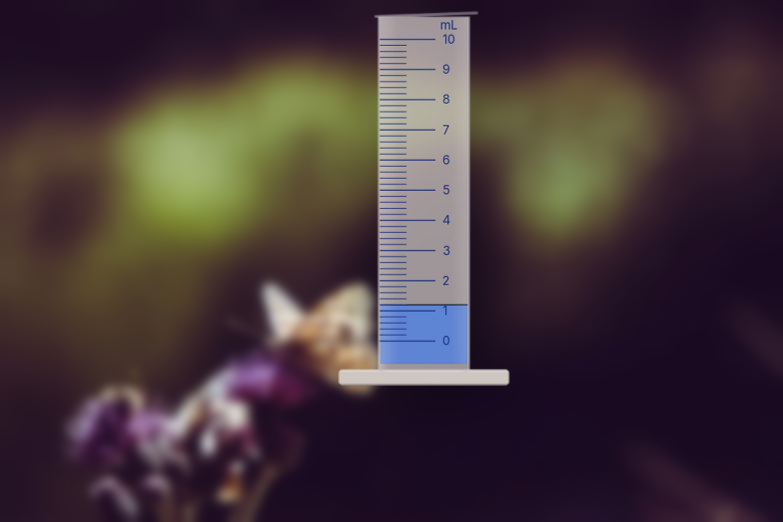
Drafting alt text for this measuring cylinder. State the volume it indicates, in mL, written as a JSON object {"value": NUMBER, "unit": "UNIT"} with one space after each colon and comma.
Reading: {"value": 1.2, "unit": "mL"}
